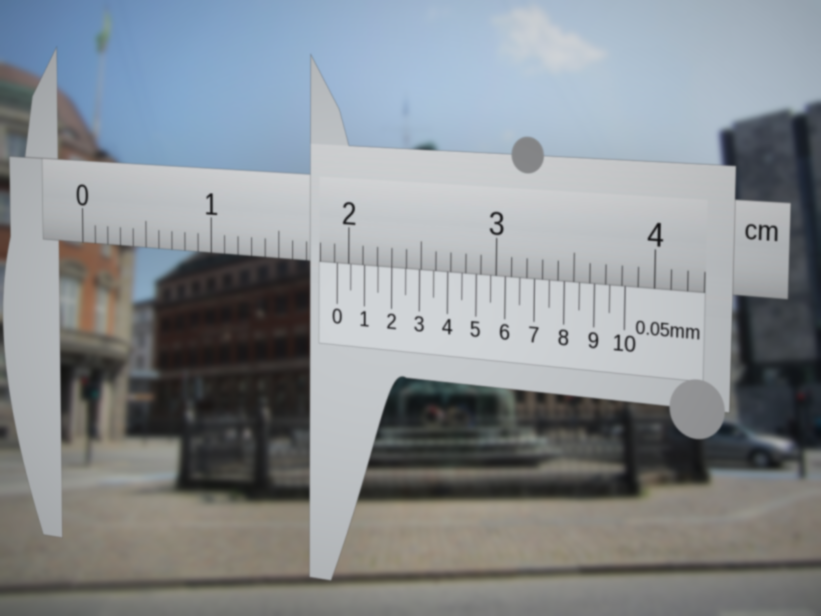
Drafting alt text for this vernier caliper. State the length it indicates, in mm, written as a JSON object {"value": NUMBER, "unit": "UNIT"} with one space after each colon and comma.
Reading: {"value": 19.2, "unit": "mm"}
